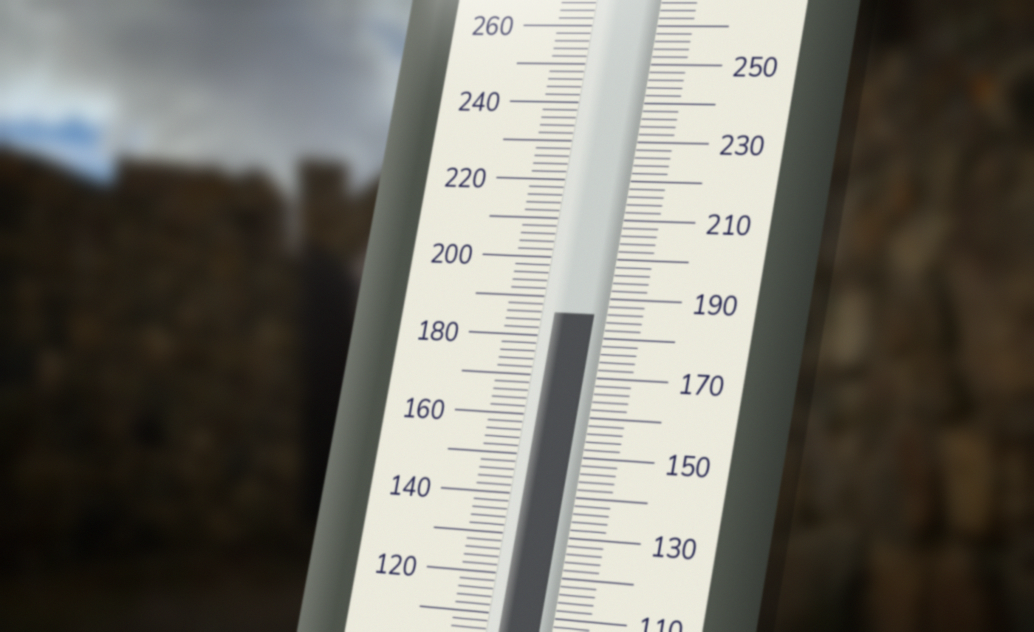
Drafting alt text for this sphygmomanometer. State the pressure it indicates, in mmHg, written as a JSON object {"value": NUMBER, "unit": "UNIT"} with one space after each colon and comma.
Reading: {"value": 186, "unit": "mmHg"}
